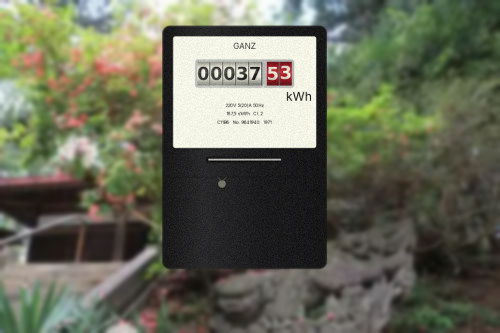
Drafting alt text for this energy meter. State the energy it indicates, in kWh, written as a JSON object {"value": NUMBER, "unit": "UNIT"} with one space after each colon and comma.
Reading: {"value": 37.53, "unit": "kWh"}
